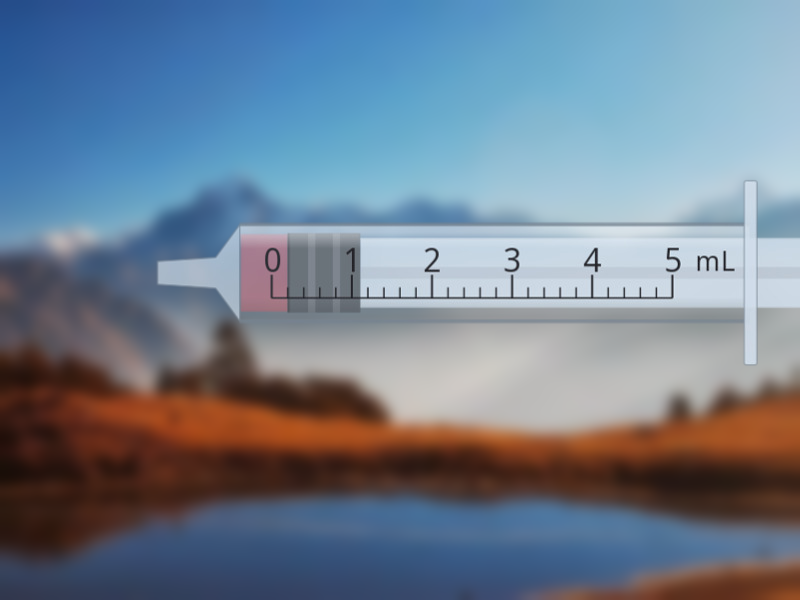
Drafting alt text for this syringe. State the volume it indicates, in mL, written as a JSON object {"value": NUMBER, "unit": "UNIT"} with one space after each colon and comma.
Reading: {"value": 0.2, "unit": "mL"}
